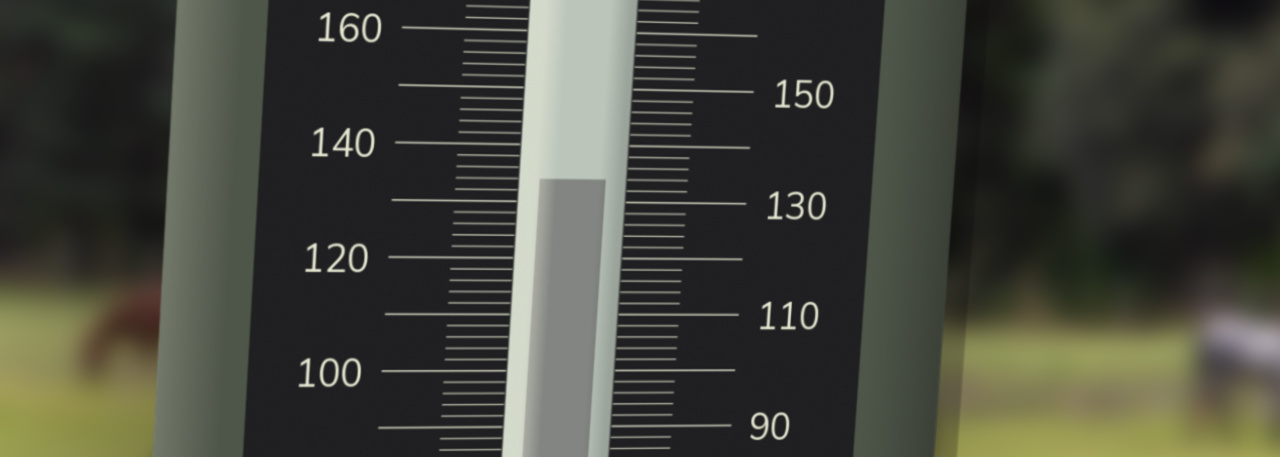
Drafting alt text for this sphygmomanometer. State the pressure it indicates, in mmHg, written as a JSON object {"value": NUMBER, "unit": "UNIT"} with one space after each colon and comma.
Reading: {"value": 134, "unit": "mmHg"}
